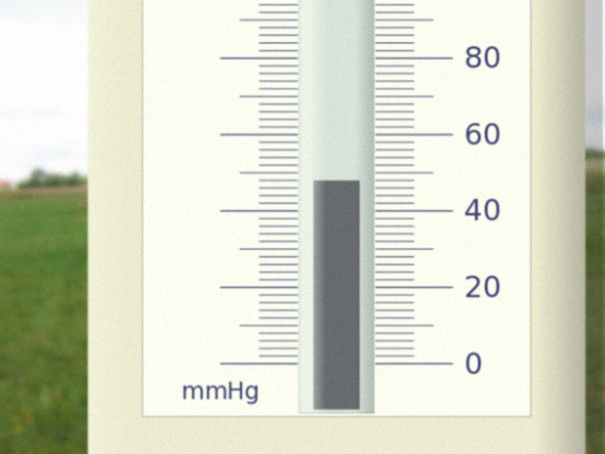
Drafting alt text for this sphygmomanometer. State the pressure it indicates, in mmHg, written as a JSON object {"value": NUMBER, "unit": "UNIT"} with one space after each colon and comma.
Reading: {"value": 48, "unit": "mmHg"}
